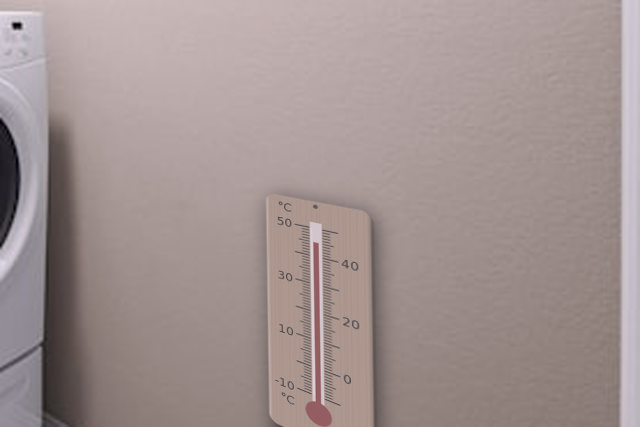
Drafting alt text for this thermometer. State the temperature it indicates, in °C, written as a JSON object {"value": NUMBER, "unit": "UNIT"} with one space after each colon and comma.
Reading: {"value": 45, "unit": "°C"}
